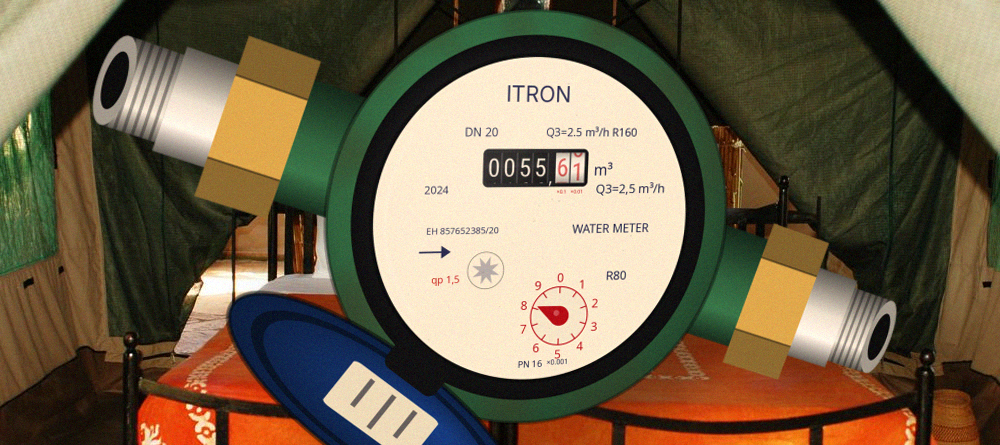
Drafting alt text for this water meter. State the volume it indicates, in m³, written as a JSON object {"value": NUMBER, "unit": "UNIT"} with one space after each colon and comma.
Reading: {"value": 55.608, "unit": "m³"}
